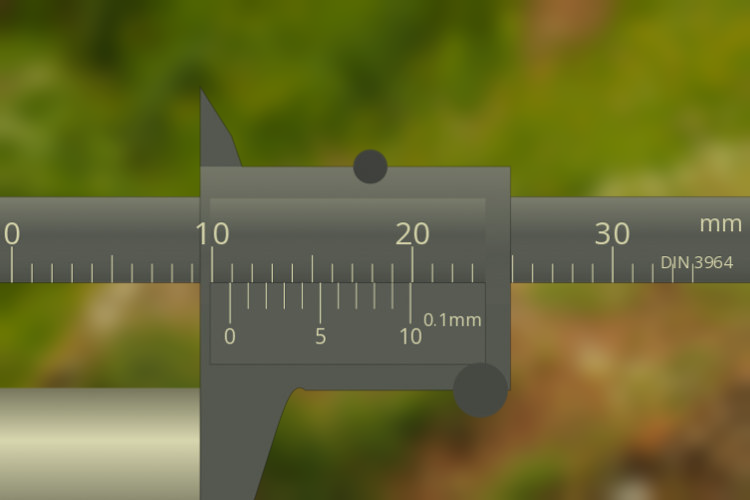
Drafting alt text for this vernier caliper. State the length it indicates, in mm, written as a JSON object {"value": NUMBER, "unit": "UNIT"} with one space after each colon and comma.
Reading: {"value": 10.9, "unit": "mm"}
